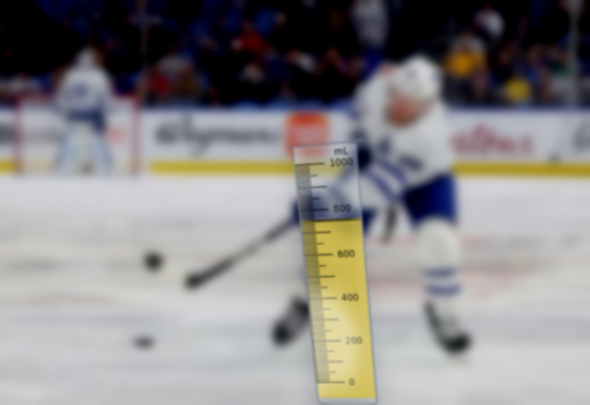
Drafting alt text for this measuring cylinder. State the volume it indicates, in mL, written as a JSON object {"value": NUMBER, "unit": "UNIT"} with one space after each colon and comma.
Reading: {"value": 750, "unit": "mL"}
